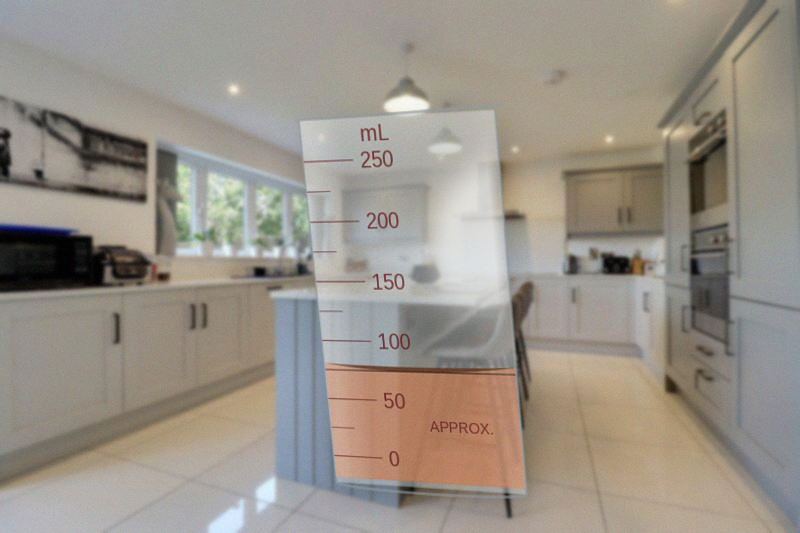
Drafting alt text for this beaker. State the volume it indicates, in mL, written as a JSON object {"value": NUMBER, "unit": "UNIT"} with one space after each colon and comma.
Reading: {"value": 75, "unit": "mL"}
